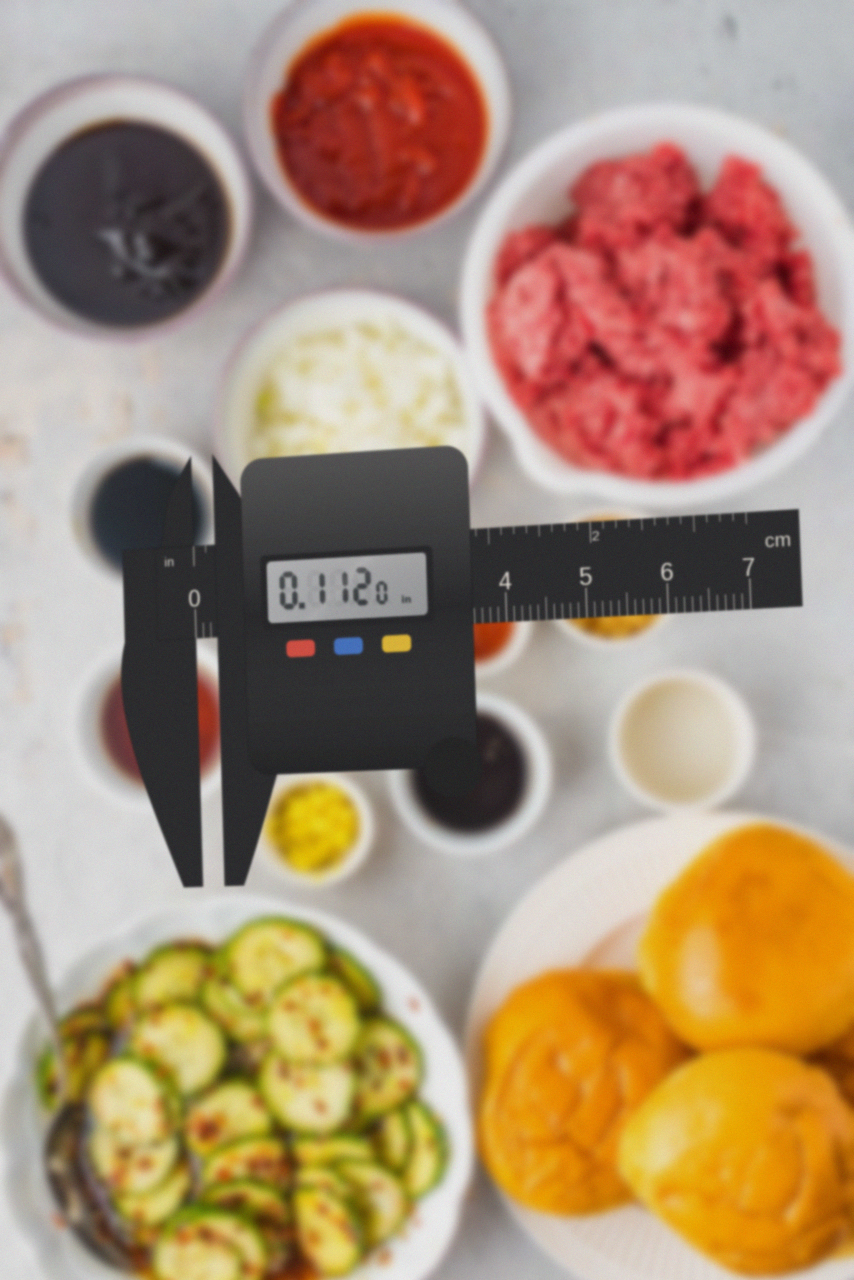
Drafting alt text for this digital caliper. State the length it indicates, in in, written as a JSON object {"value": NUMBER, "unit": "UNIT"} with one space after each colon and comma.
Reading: {"value": 0.1120, "unit": "in"}
